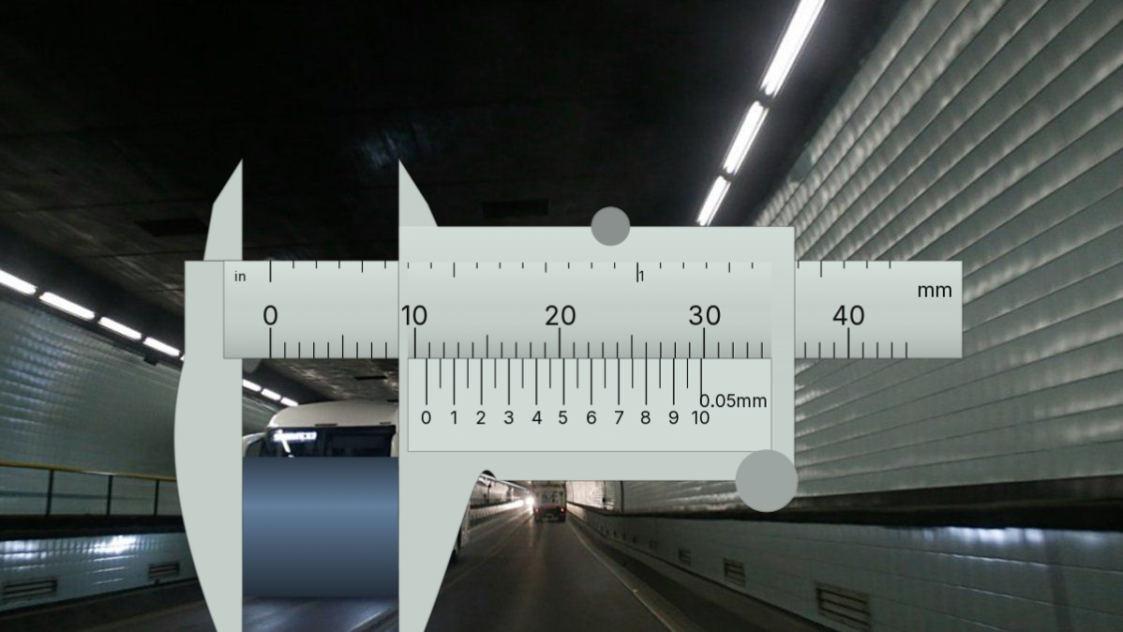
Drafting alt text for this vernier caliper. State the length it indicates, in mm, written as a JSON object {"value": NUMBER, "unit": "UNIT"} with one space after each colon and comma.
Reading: {"value": 10.8, "unit": "mm"}
